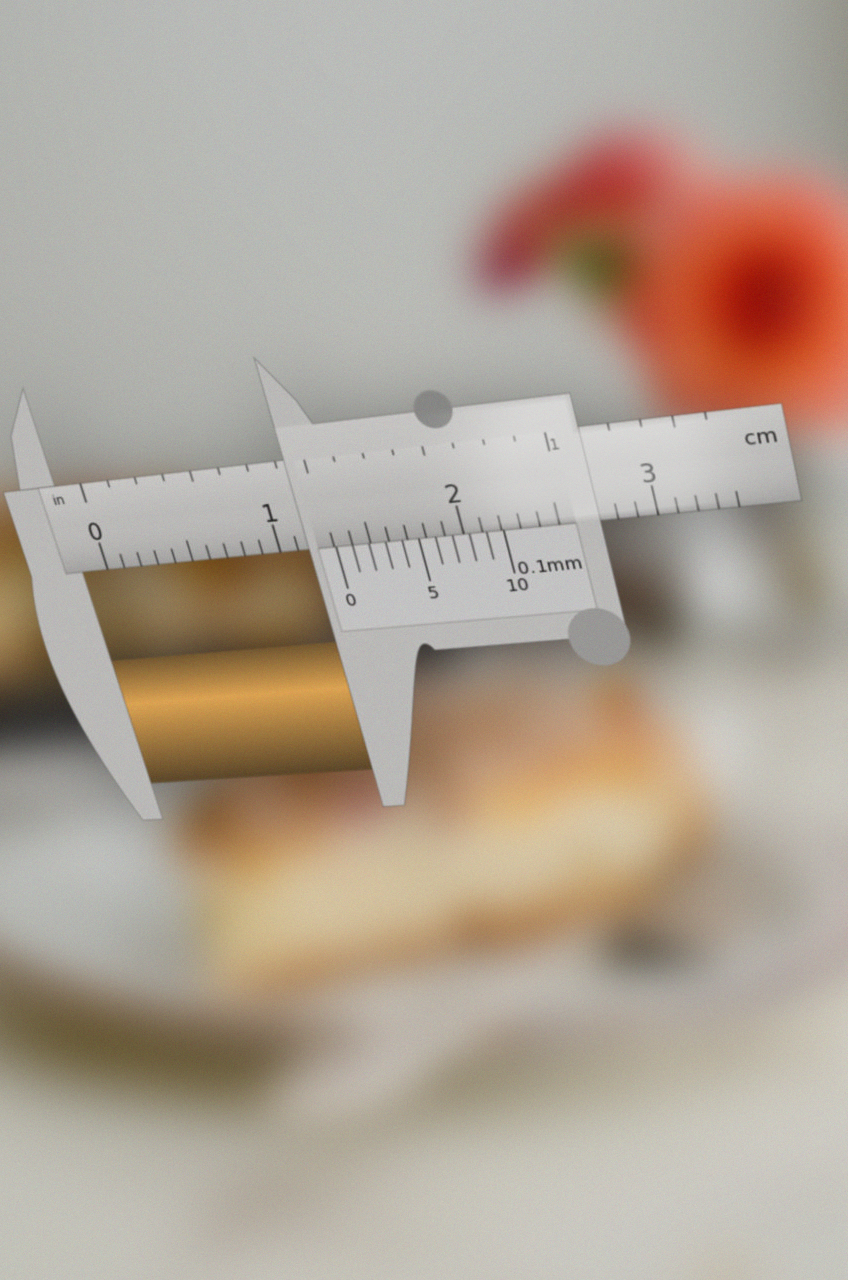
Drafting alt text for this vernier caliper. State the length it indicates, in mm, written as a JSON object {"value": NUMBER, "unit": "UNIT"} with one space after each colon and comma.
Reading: {"value": 13.1, "unit": "mm"}
